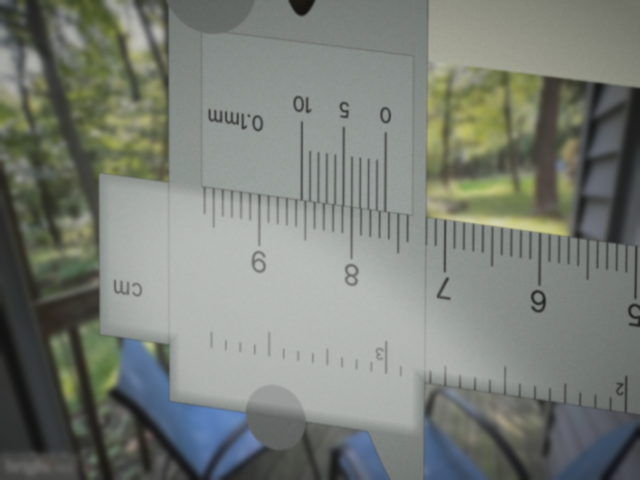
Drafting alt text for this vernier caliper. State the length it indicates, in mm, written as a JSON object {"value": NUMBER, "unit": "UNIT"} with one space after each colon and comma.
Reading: {"value": 76.4, "unit": "mm"}
